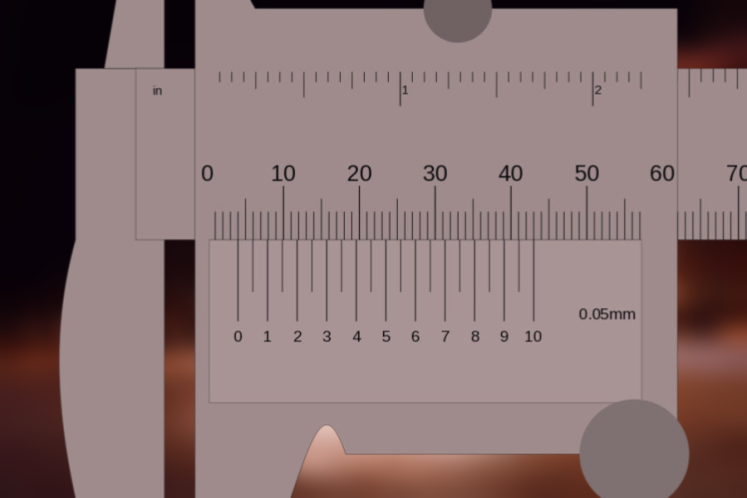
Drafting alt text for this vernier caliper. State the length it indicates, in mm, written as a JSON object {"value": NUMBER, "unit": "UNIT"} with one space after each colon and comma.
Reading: {"value": 4.0, "unit": "mm"}
